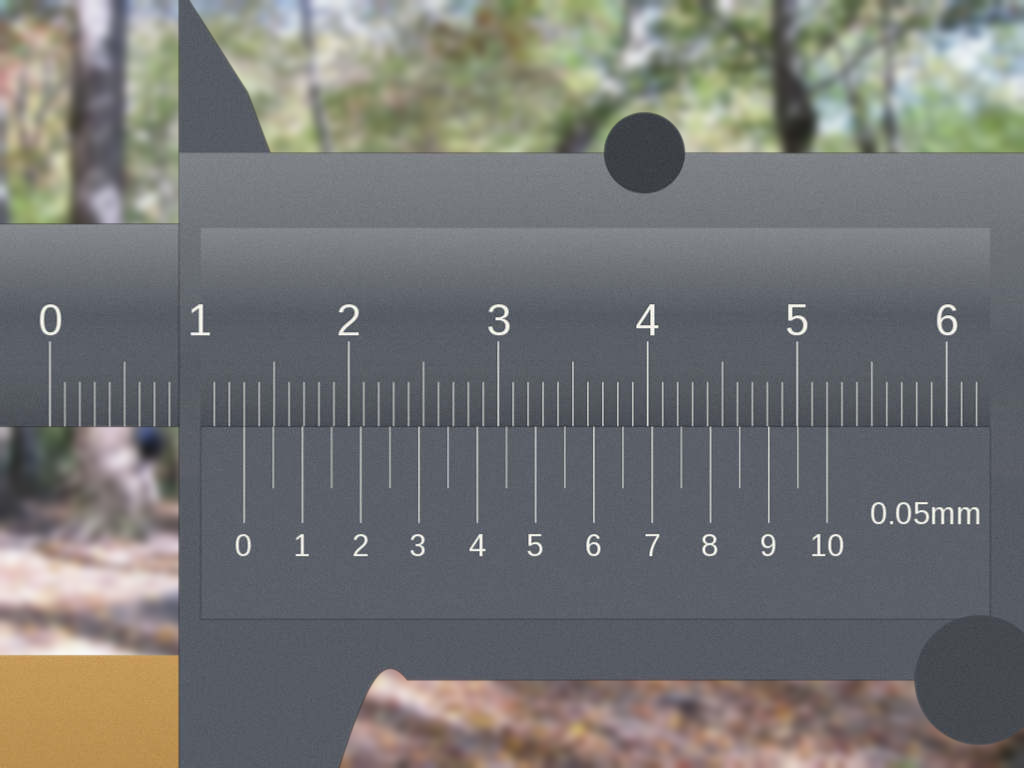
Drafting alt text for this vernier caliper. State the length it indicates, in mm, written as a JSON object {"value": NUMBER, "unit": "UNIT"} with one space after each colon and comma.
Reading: {"value": 13.0, "unit": "mm"}
